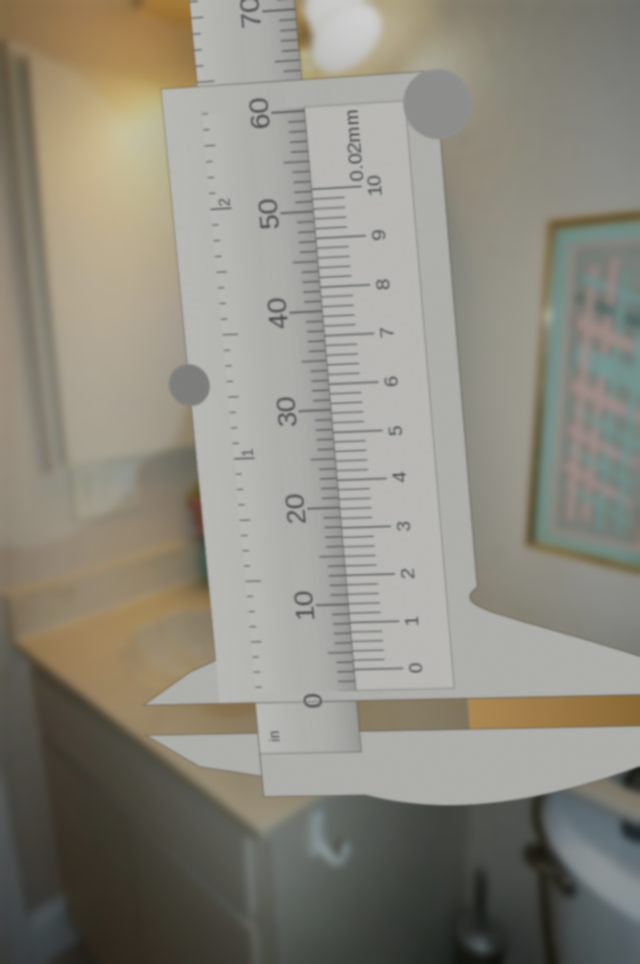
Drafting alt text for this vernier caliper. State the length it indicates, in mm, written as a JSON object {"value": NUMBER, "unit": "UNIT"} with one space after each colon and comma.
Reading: {"value": 3.2, "unit": "mm"}
